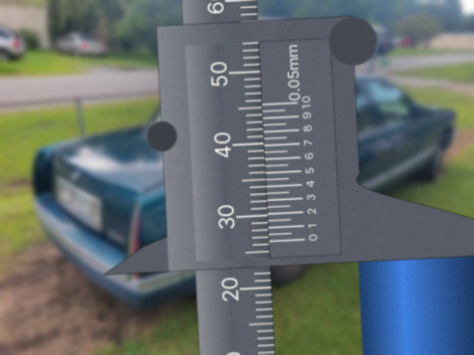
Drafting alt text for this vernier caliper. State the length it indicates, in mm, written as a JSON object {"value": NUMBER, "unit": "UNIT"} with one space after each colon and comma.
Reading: {"value": 26.4, "unit": "mm"}
